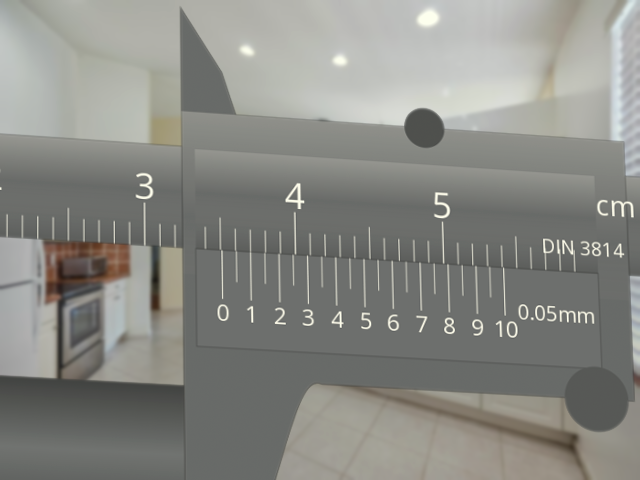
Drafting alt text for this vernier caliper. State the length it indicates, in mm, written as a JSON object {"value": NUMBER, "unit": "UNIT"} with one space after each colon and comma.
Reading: {"value": 35.1, "unit": "mm"}
